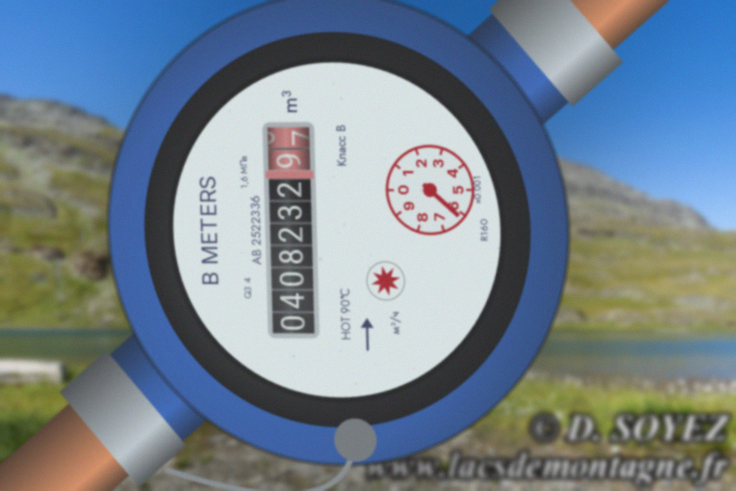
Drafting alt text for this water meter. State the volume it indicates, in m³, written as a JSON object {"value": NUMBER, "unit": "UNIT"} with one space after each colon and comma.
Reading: {"value": 408232.966, "unit": "m³"}
